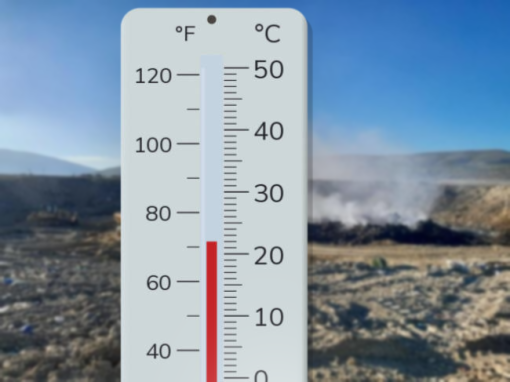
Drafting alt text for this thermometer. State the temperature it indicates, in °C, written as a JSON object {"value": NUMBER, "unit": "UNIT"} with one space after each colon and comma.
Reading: {"value": 22, "unit": "°C"}
